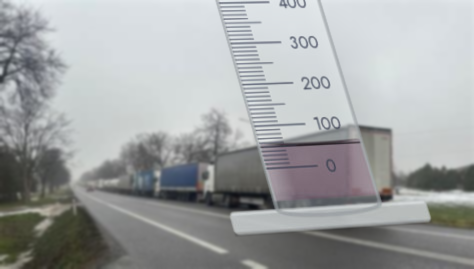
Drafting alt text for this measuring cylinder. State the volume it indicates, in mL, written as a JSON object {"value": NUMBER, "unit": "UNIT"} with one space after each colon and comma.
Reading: {"value": 50, "unit": "mL"}
